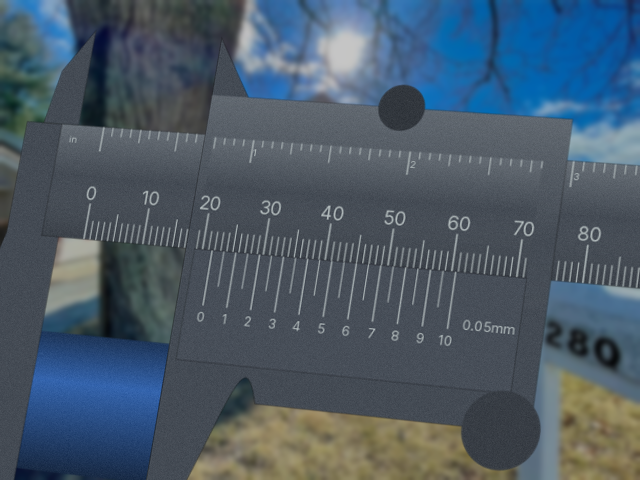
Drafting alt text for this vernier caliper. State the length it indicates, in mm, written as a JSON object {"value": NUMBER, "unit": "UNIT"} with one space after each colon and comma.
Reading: {"value": 21.6, "unit": "mm"}
